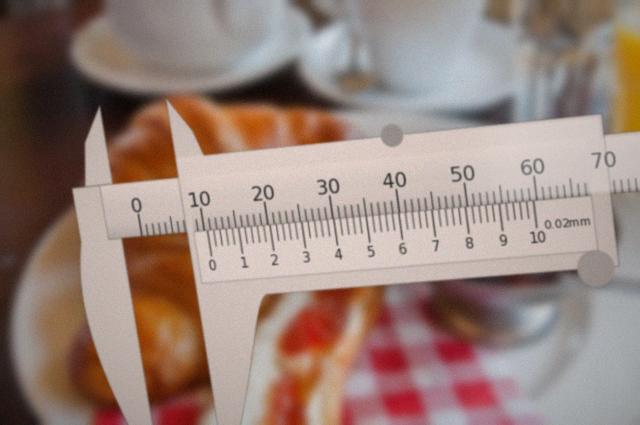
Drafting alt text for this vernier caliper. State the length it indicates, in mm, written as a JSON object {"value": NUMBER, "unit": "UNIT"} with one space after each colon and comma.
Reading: {"value": 10.5, "unit": "mm"}
